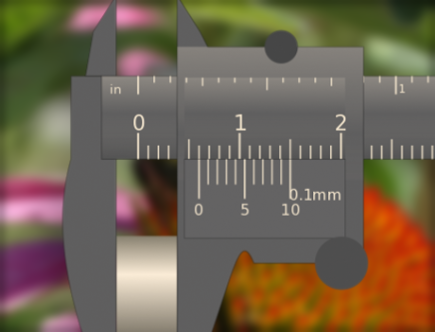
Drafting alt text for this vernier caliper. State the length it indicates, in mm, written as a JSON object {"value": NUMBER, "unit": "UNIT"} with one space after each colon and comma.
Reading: {"value": 6.0, "unit": "mm"}
